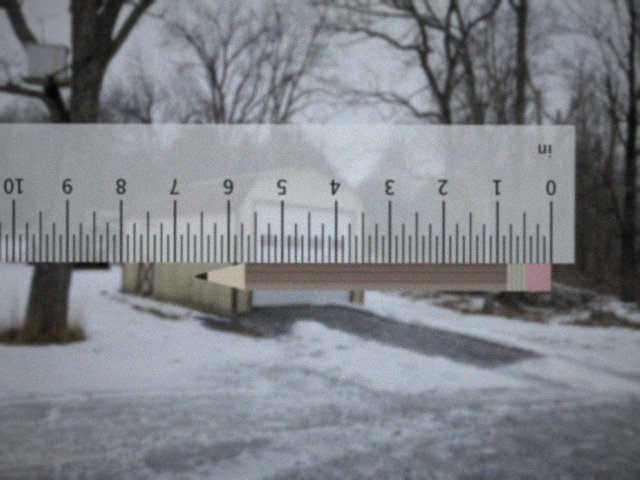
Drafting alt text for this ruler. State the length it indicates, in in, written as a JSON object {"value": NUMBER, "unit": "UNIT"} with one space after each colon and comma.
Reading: {"value": 6.625, "unit": "in"}
